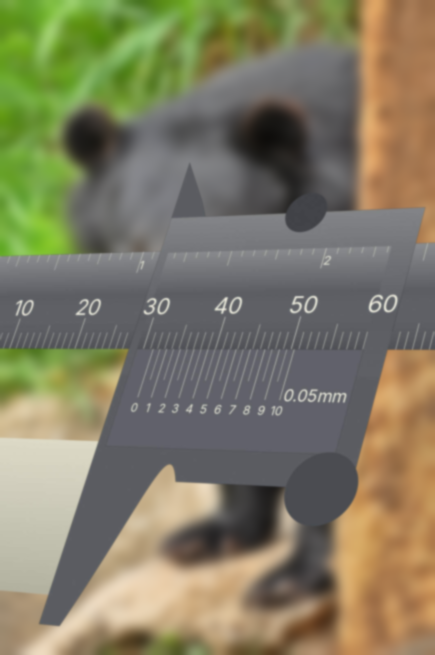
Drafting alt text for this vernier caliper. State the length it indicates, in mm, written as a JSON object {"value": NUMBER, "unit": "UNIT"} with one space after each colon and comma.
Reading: {"value": 31.4, "unit": "mm"}
